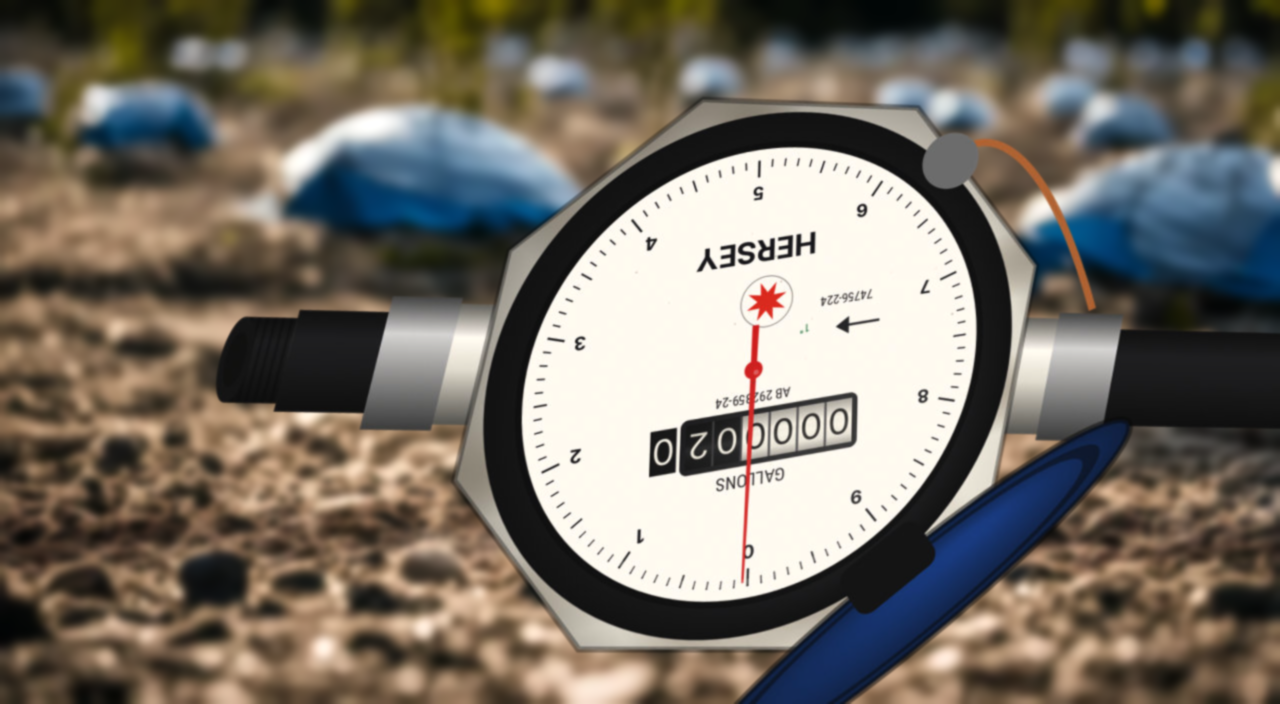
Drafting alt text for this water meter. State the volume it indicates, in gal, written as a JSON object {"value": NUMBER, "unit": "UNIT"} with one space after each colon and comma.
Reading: {"value": 20.0, "unit": "gal"}
